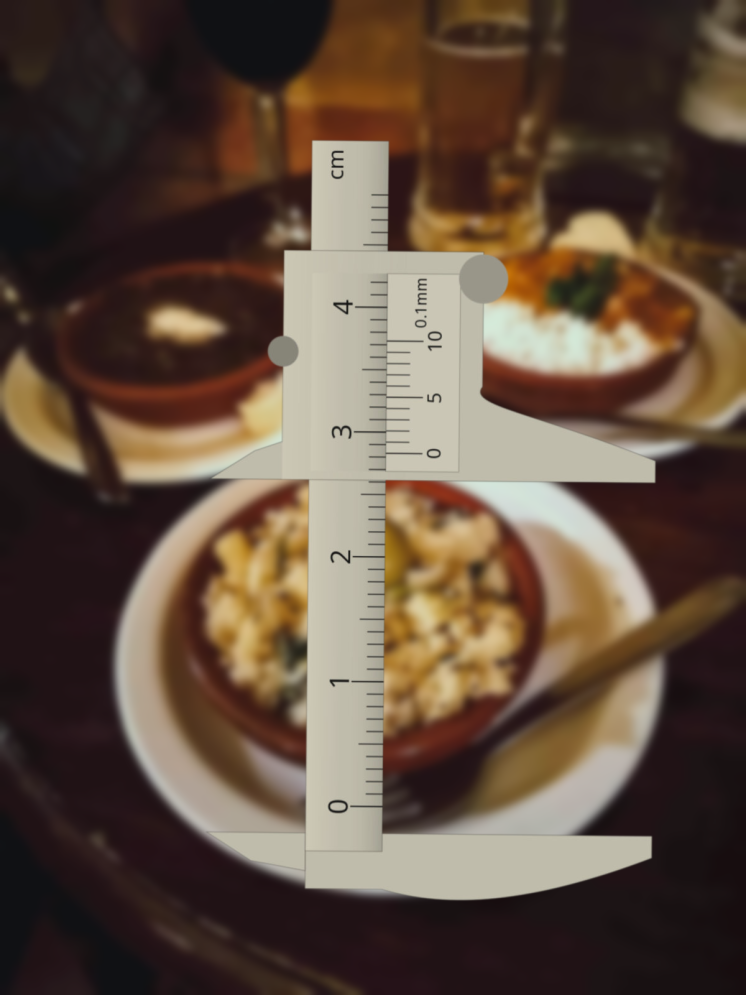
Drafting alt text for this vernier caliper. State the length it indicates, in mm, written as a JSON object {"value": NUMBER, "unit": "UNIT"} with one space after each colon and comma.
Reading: {"value": 28.3, "unit": "mm"}
